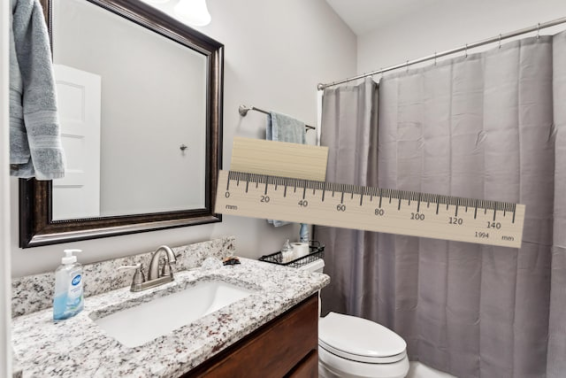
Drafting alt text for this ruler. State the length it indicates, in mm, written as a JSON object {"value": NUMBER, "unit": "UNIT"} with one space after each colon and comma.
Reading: {"value": 50, "unit": "mm"}
